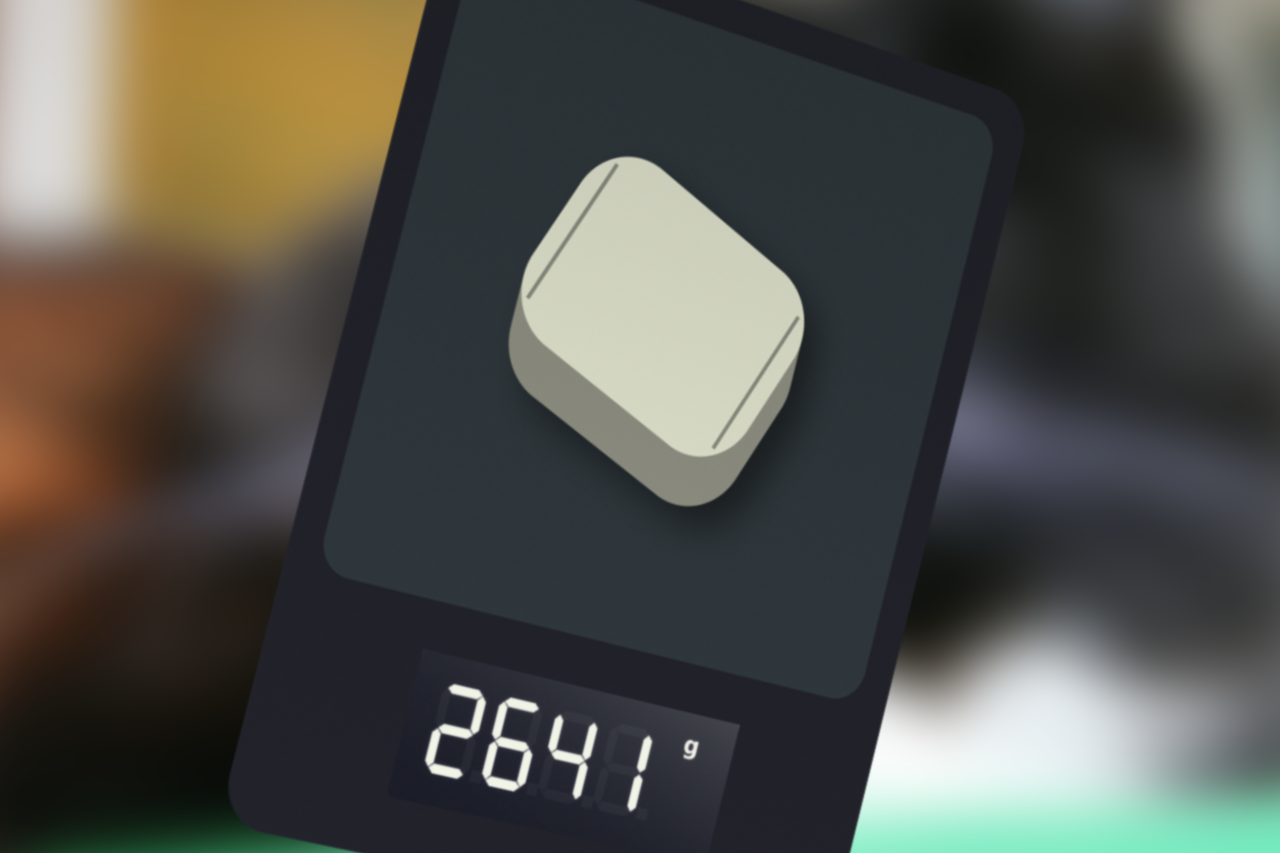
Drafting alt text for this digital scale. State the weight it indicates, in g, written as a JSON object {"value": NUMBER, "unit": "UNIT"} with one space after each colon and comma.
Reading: {"value": 2641, "unit": "g"}
